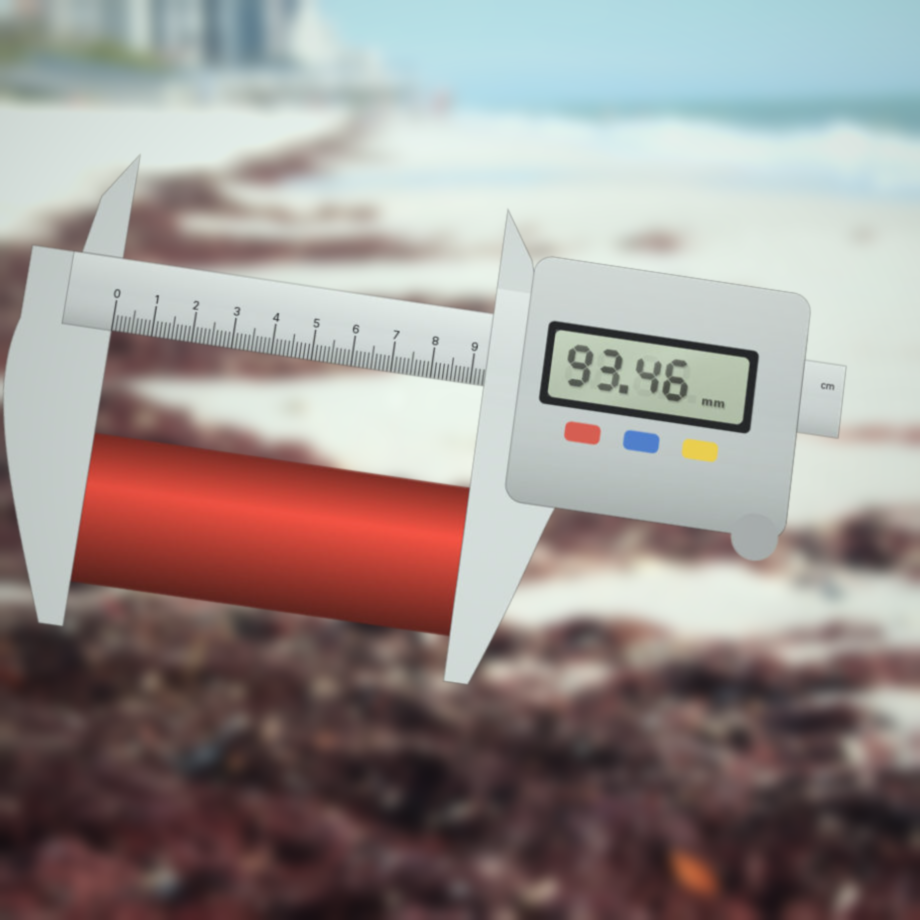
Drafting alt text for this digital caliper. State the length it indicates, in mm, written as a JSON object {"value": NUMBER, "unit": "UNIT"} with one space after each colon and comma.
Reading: {"value": 93.46, "unit": "mm"}
